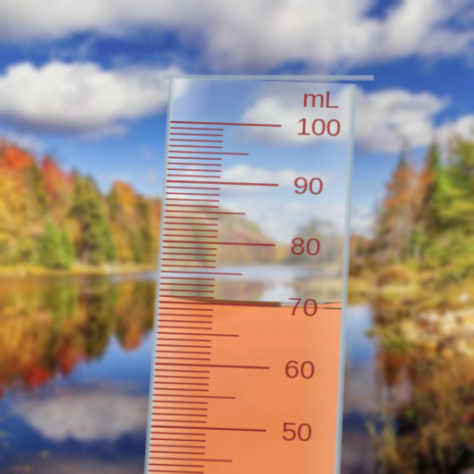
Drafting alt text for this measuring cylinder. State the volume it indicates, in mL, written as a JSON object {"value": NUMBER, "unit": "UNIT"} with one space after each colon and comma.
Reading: {"value": 70, "unit": "mL"}
